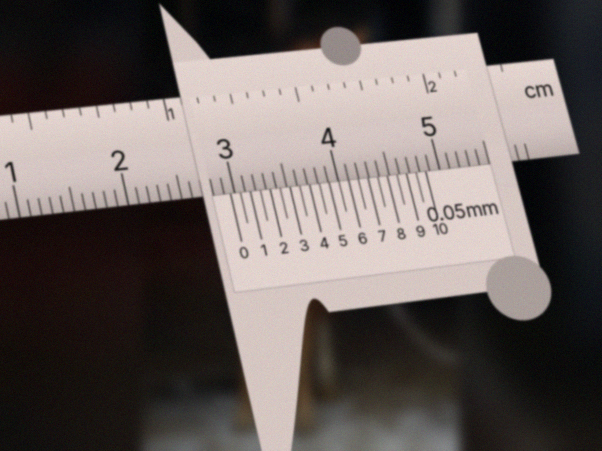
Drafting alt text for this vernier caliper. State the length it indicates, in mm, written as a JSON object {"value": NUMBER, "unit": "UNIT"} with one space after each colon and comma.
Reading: {"value": 29.6, "unit": "mm"}
